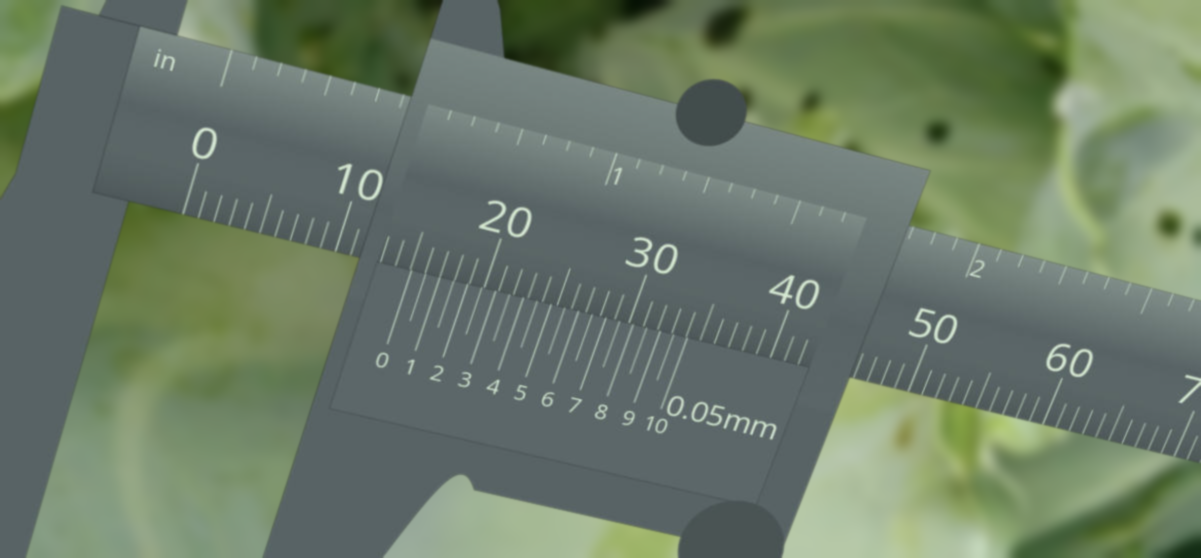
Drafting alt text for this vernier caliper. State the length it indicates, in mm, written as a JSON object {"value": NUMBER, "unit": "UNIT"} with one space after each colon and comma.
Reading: {"value": 15.1, "unit": "mm"}
